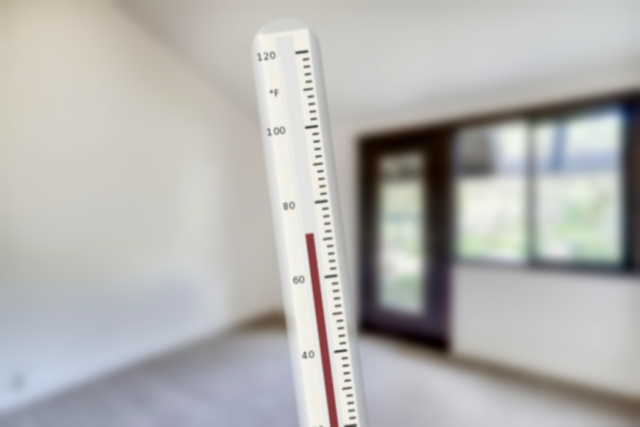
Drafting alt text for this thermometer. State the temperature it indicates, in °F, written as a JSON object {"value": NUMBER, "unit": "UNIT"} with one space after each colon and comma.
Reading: {"value": 72, "unit": "°F"}
